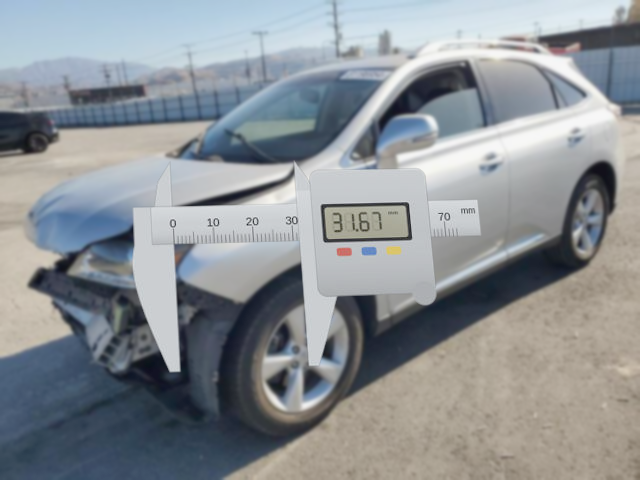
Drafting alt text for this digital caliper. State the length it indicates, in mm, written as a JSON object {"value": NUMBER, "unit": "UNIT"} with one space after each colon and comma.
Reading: {"value": 31.67, "unit": "mm"}
